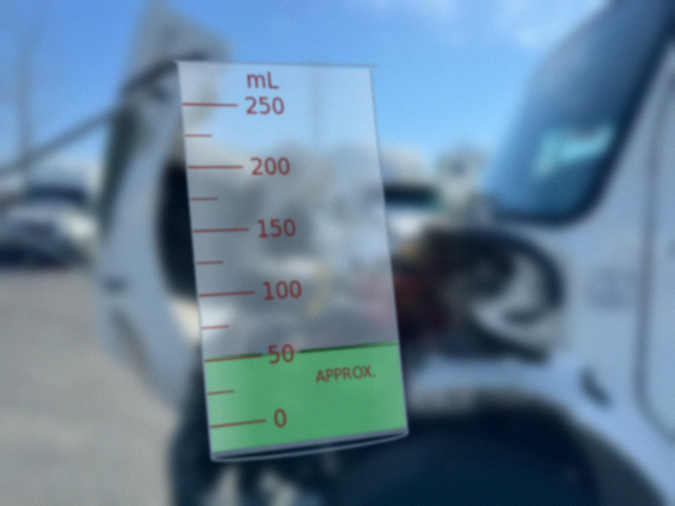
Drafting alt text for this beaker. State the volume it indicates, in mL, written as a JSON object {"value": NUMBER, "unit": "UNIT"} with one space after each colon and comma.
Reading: {"value": 50, "unit": "mL"}
